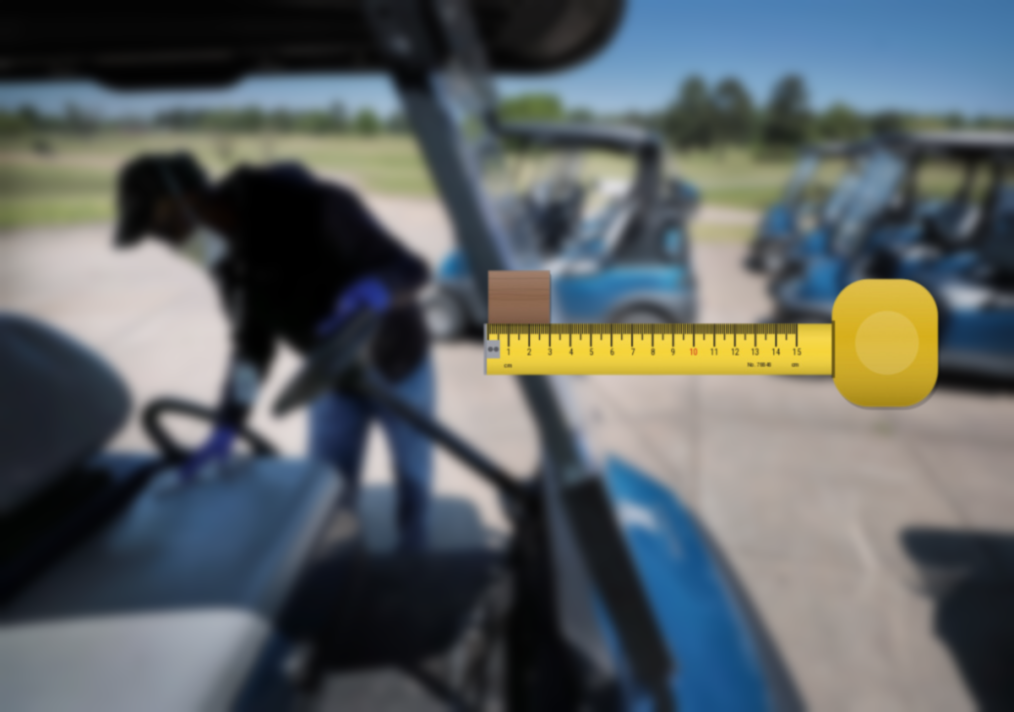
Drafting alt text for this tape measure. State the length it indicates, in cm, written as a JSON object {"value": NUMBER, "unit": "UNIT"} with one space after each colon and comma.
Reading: {"value": 3, "unit": "cm"}
